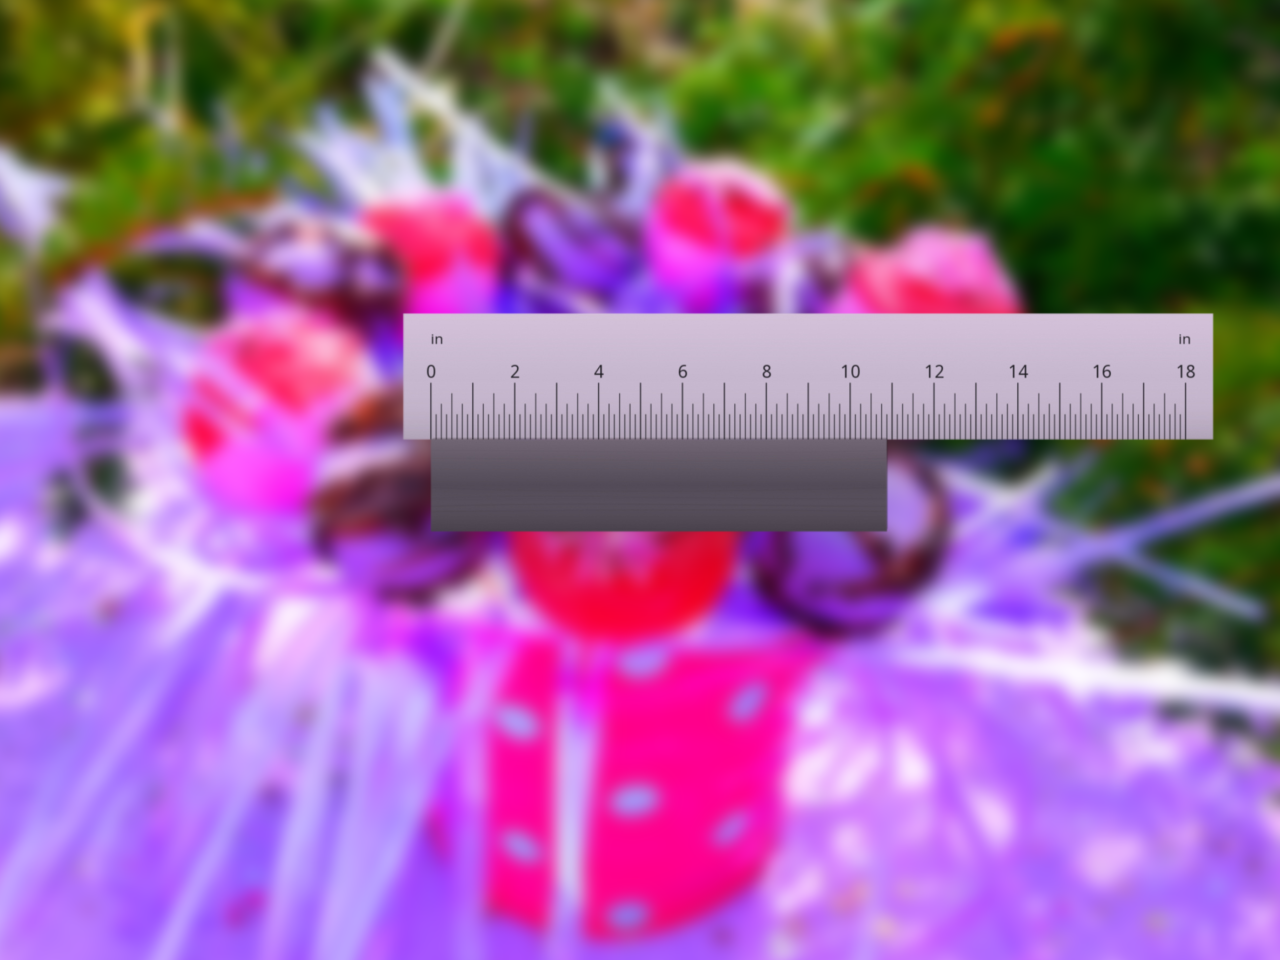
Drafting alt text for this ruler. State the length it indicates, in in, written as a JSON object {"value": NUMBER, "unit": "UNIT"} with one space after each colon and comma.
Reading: {"value": 10.875, "unit": "in"}
